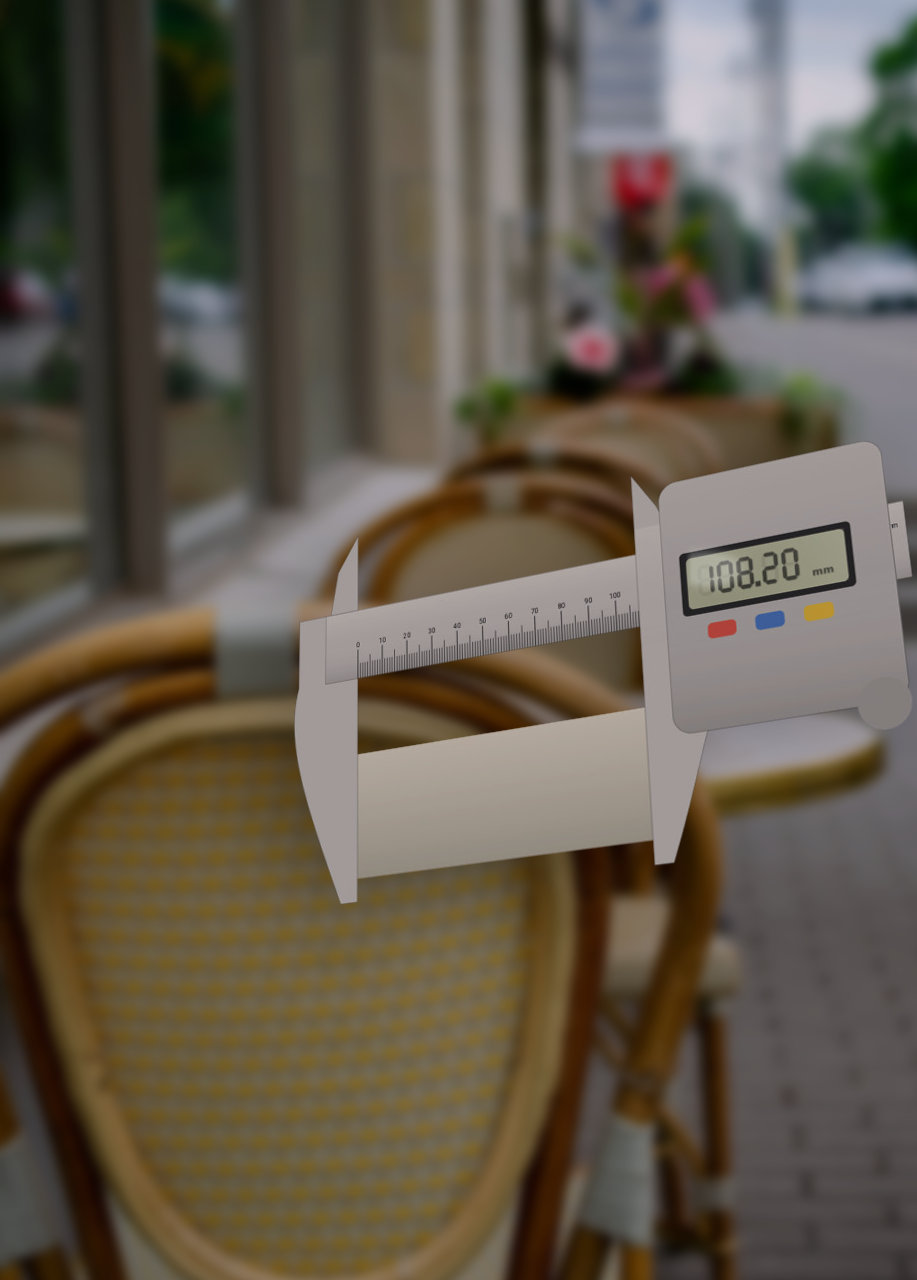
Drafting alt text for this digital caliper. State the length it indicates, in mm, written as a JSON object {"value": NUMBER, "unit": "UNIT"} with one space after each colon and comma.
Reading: {"value": 108.20, "unit": "mm"}
